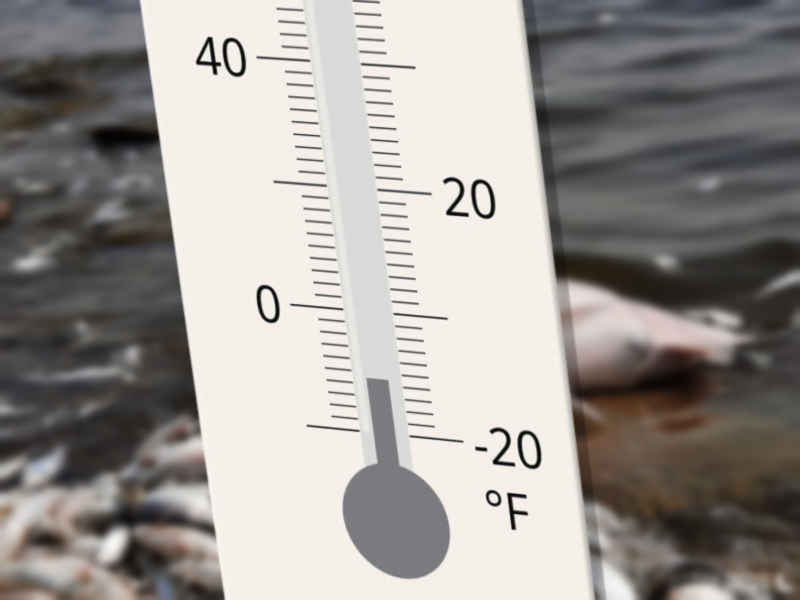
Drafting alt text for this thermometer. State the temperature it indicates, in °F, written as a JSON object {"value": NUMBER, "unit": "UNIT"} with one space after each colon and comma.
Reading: {"value": -11, "unit": "°F"}
